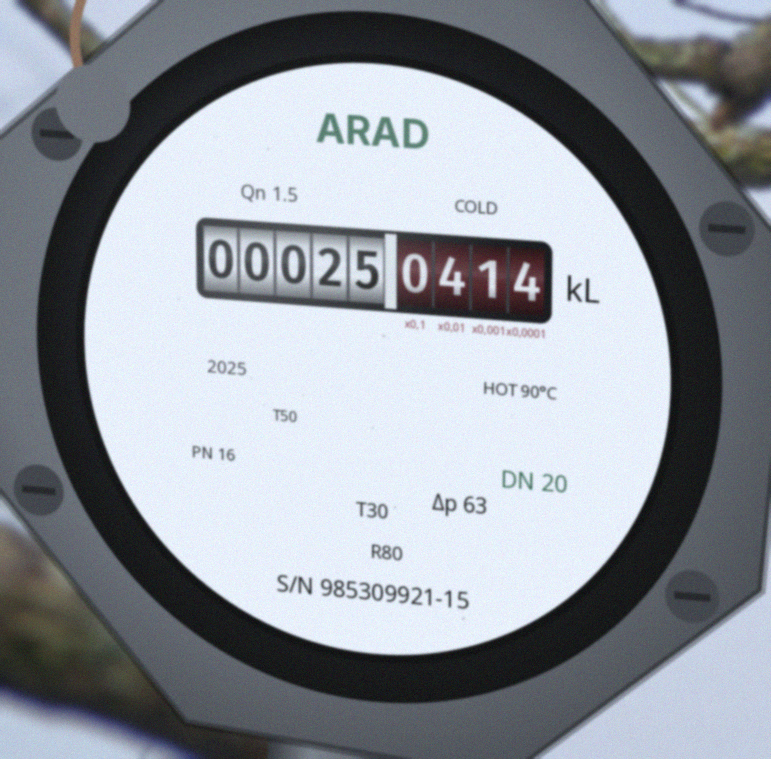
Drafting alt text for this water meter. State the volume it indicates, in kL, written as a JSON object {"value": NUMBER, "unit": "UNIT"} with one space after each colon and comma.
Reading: {"value": 25.0414, "unit": "kL"}
